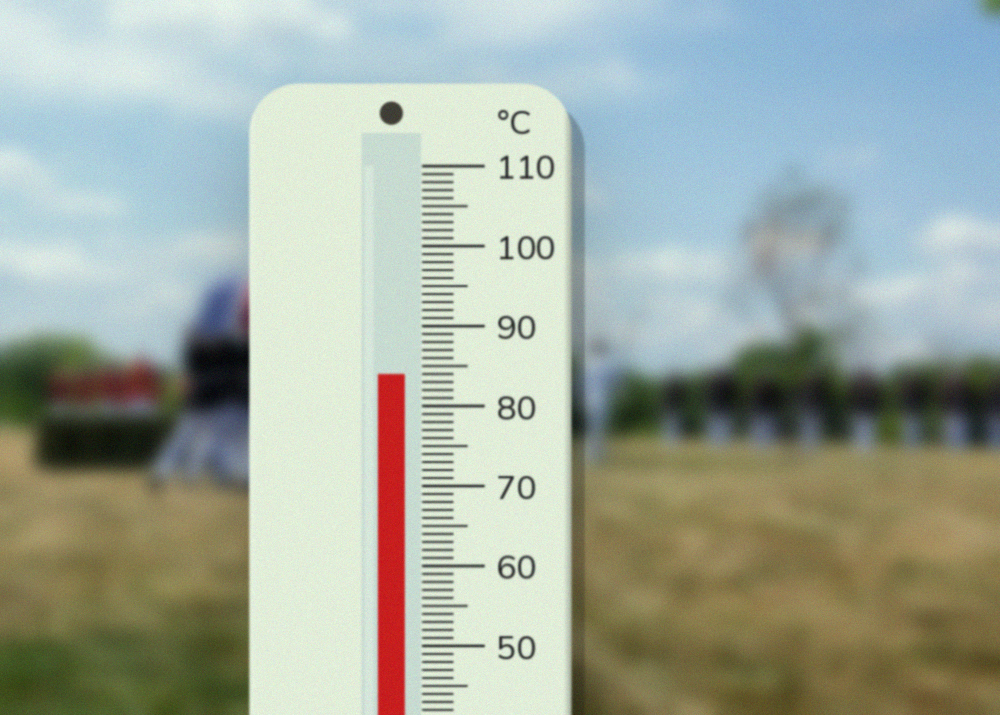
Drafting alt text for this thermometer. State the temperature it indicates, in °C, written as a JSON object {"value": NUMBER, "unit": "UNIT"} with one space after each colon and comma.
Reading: {"value": 84, "unit": "°C"}
